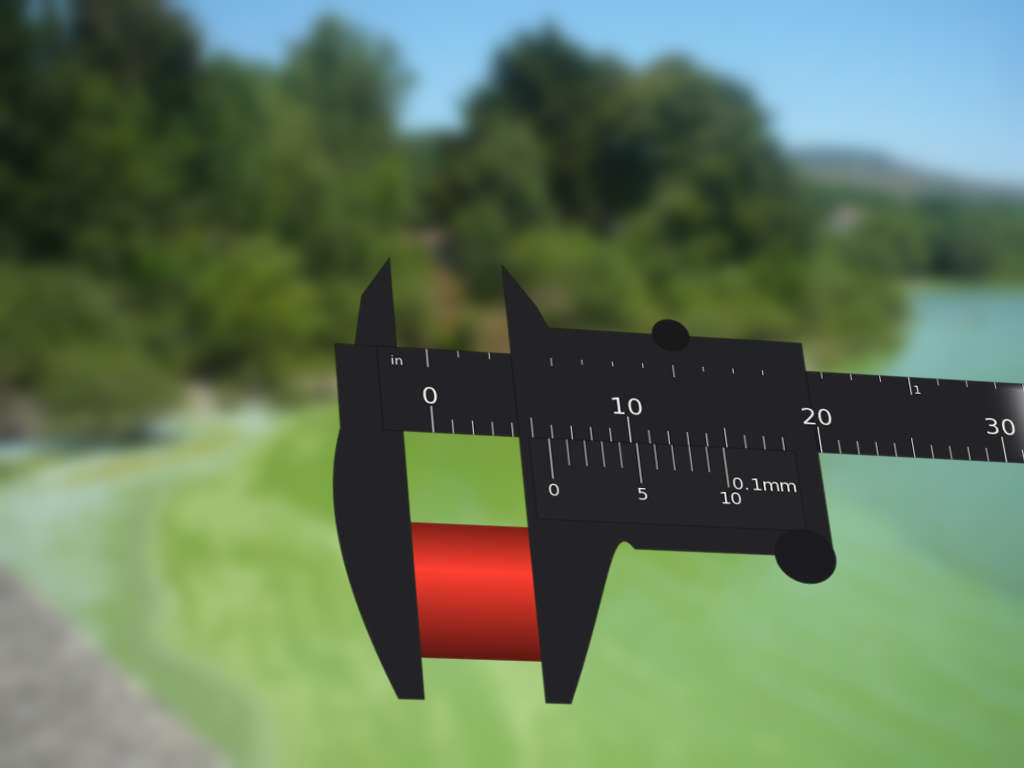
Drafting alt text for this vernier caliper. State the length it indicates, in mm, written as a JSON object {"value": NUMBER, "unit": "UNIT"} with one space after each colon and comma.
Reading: {"value": 5.8, "unit": "mm"}
